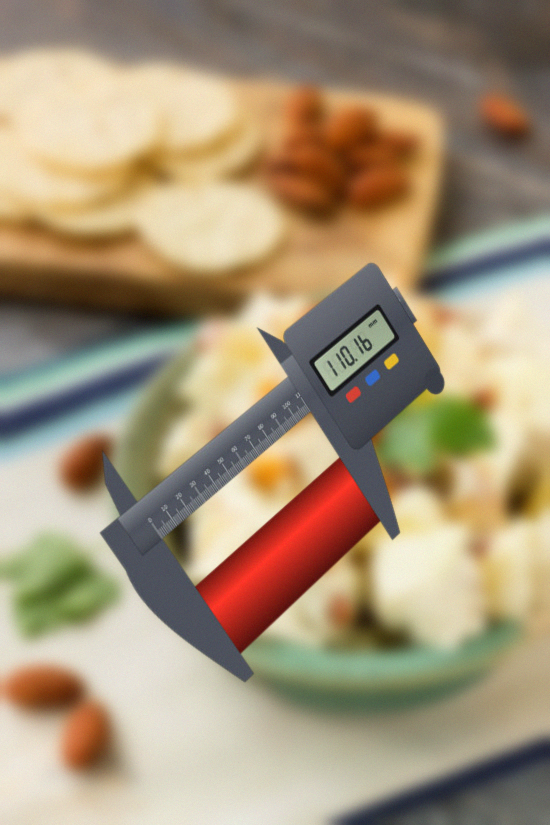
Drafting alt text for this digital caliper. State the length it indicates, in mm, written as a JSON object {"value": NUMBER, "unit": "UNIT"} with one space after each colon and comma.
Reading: {"value": 110.16, "unit": "mm"}
